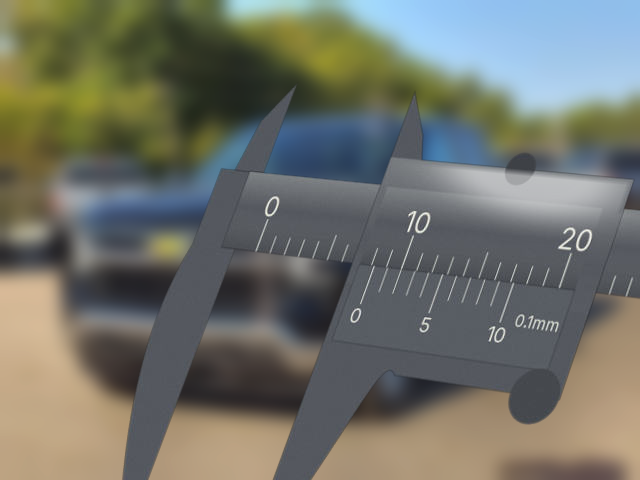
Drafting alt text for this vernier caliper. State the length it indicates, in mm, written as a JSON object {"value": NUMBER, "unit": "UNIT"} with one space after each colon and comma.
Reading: {"value": 8.2, "unit": "mm"}
